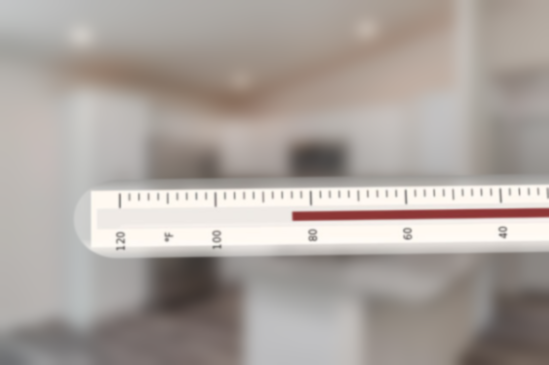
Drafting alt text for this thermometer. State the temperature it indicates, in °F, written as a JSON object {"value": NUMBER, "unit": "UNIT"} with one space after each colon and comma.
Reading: {"value": 84, "unit": "°F"}
